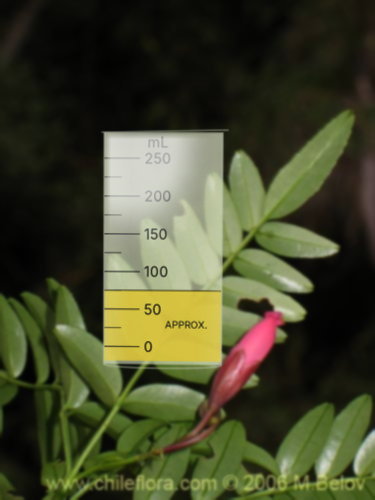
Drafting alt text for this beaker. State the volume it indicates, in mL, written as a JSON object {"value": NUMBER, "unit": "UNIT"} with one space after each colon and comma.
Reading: {"value": 75, "unit": "mL"}
